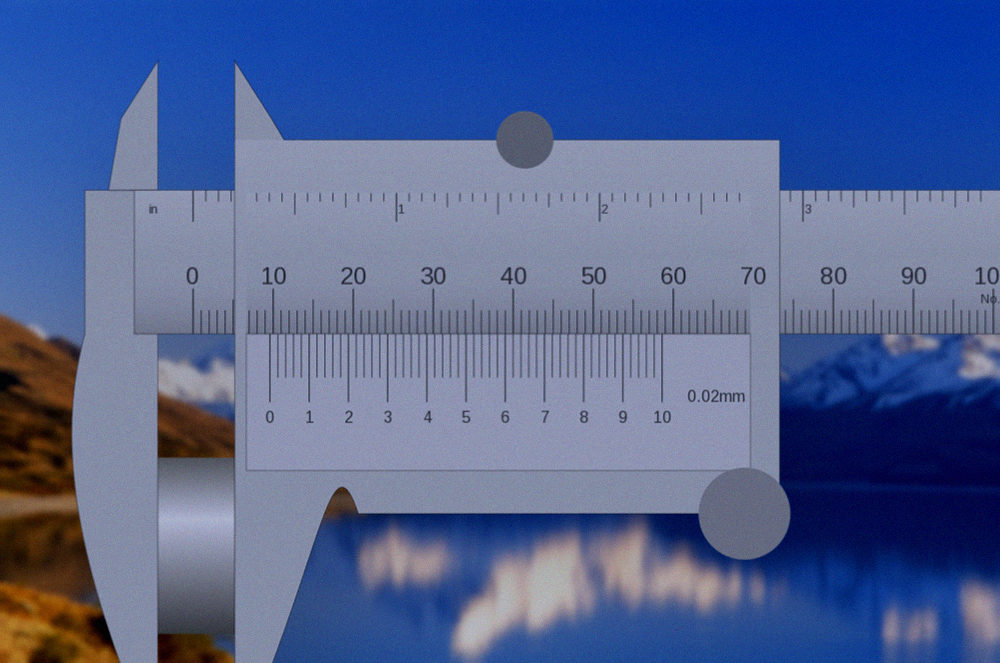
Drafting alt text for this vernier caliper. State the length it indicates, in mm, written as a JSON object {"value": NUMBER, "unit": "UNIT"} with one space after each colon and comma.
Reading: {"value": 9.6, "unit": "mm"}
